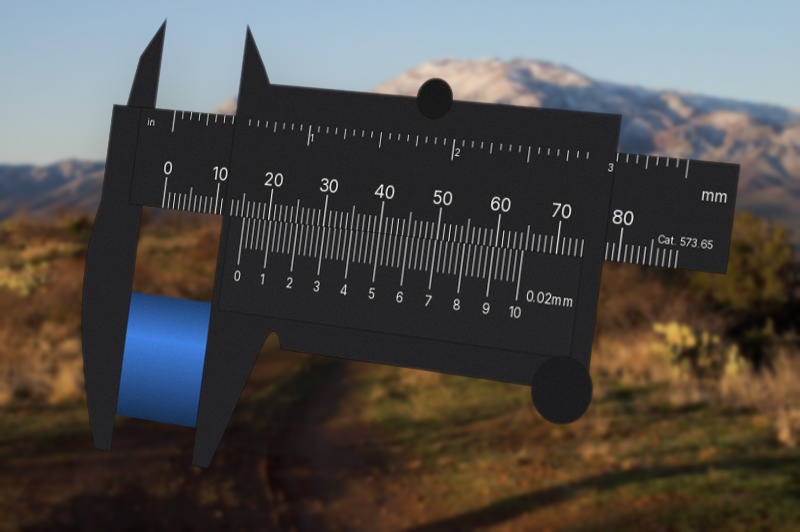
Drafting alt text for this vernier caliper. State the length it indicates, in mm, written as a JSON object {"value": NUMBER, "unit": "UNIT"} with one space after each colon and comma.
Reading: {"value": 15.5, "unit": "mm"}
